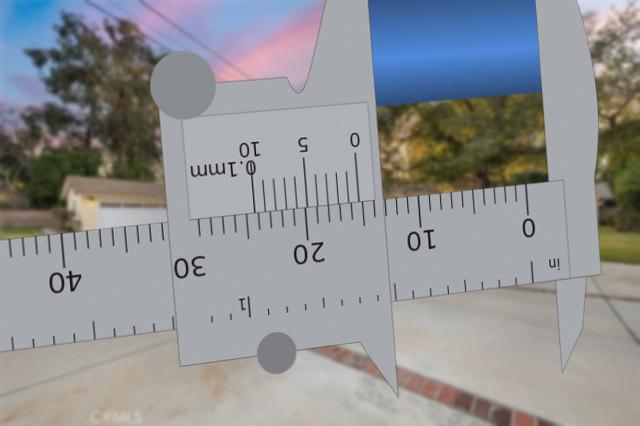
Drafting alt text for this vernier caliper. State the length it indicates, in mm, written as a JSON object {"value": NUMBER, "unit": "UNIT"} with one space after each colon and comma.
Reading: {"value": 15.3, "unit": "mm"}
